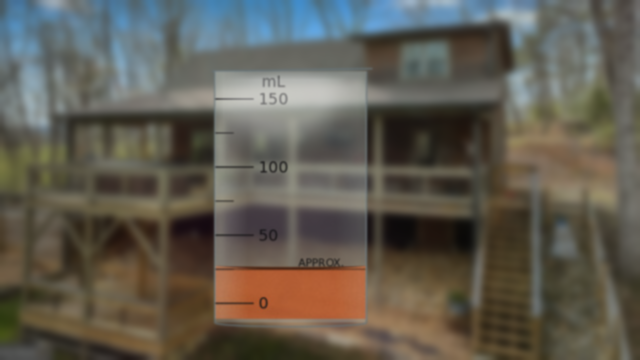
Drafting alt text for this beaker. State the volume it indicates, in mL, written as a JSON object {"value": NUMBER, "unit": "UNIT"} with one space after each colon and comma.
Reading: {"value": 25, "unit": "mL"}
